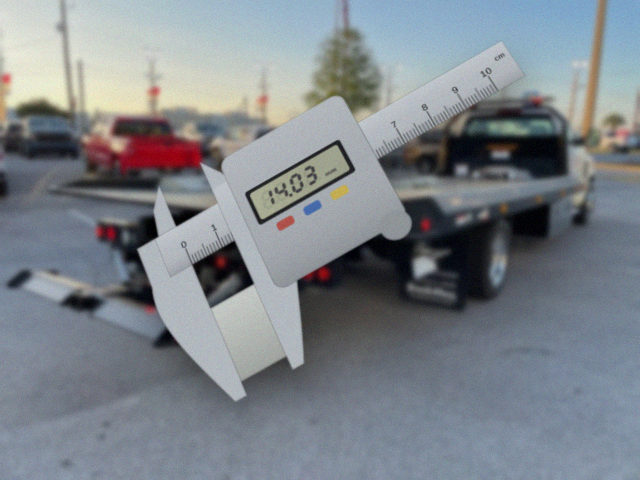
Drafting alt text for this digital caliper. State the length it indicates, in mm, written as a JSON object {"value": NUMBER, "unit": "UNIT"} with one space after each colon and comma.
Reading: {"value": 14.03, "unit": "mm"}
